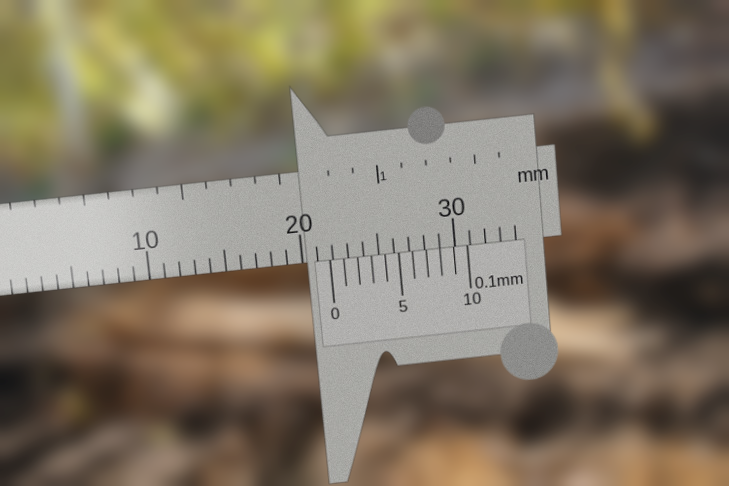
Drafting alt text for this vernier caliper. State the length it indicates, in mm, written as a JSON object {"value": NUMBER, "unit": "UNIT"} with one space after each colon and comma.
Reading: {"value": 21.8, "unit": "mm"}
